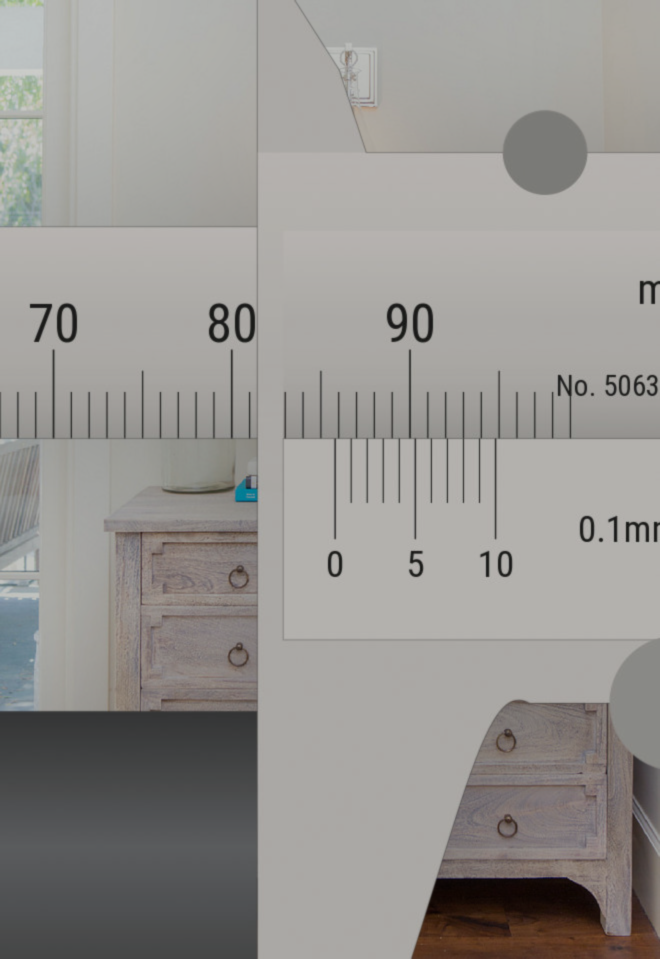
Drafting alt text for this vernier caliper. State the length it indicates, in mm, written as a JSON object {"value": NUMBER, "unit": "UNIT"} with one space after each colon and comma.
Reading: {"value": 85.8, "unit": "mm"}
